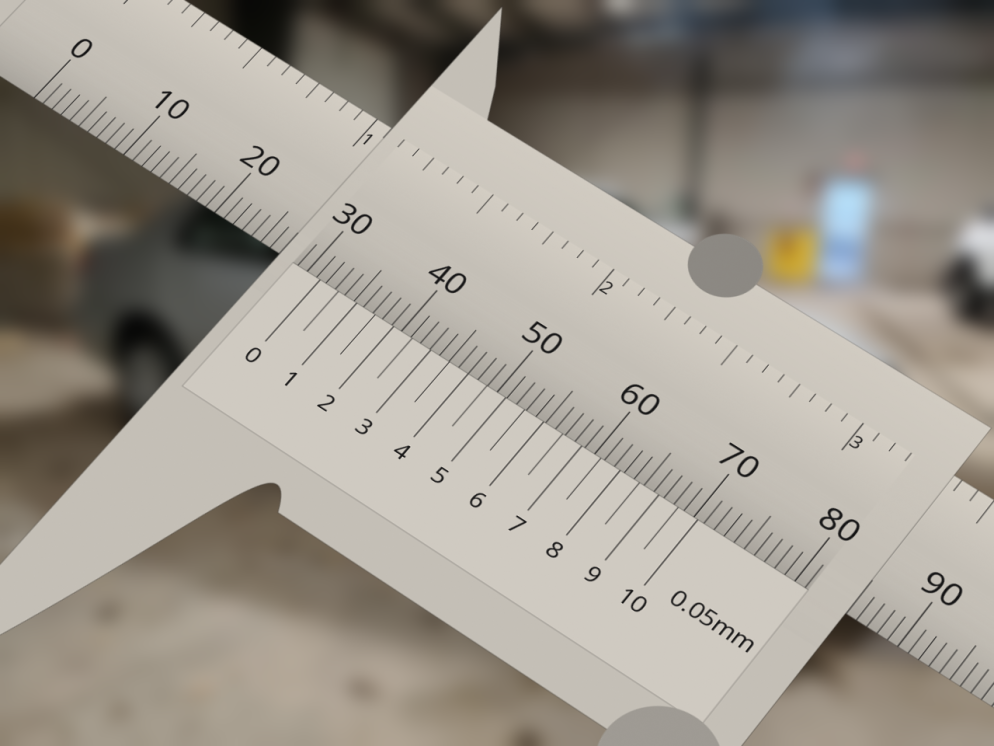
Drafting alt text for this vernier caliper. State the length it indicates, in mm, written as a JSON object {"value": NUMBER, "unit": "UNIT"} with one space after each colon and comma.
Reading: {"value": 31.4, "unit": "mm"}
